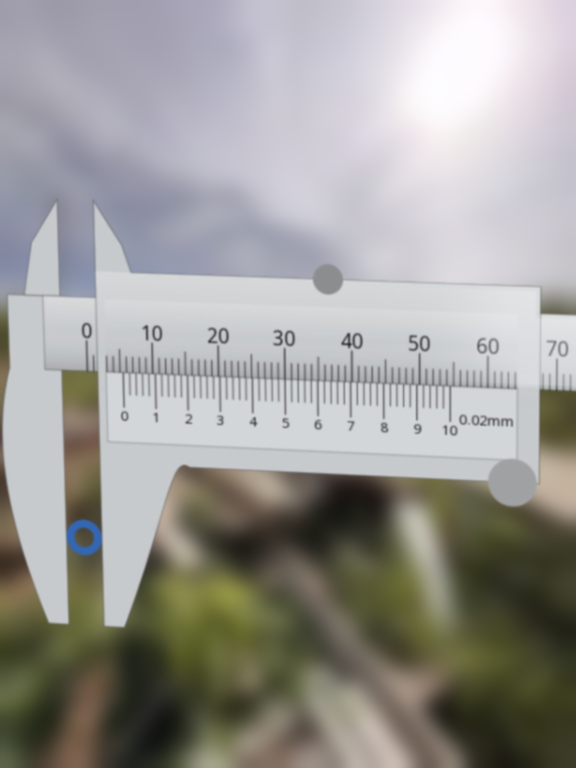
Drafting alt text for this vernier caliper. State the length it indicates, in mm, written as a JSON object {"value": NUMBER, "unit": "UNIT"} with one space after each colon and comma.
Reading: {"value": 5.5, "unit": "mm"}
